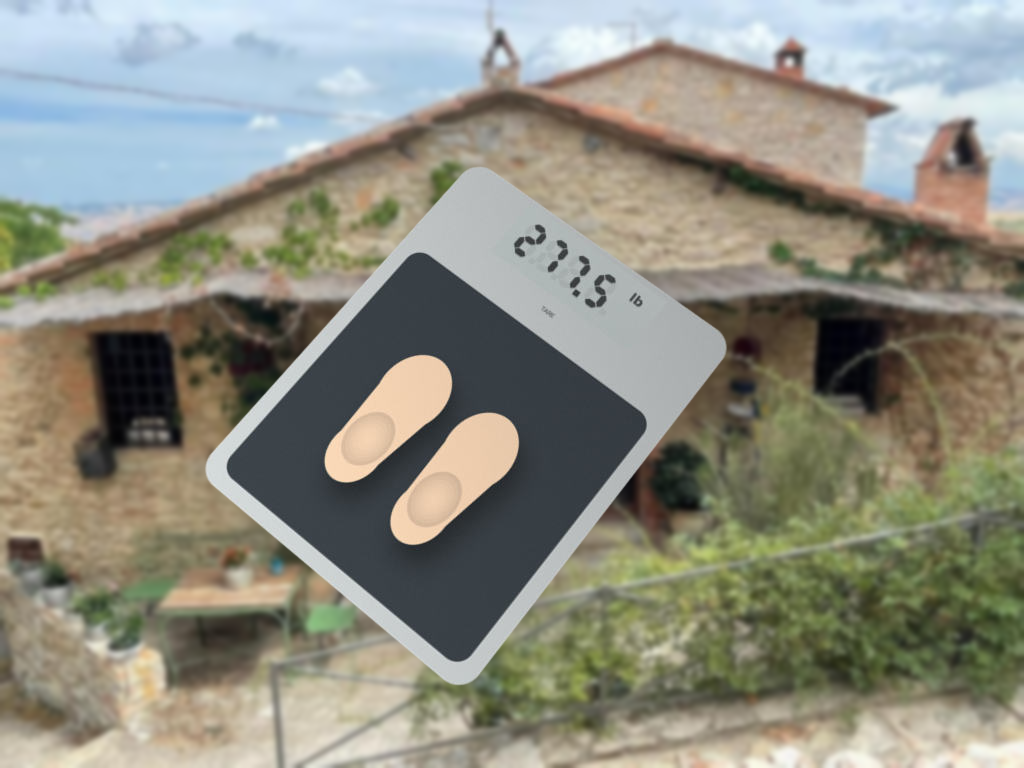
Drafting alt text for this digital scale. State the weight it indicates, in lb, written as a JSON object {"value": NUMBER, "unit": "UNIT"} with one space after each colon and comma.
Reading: {"value": 277.5, "unit": "lb"}
